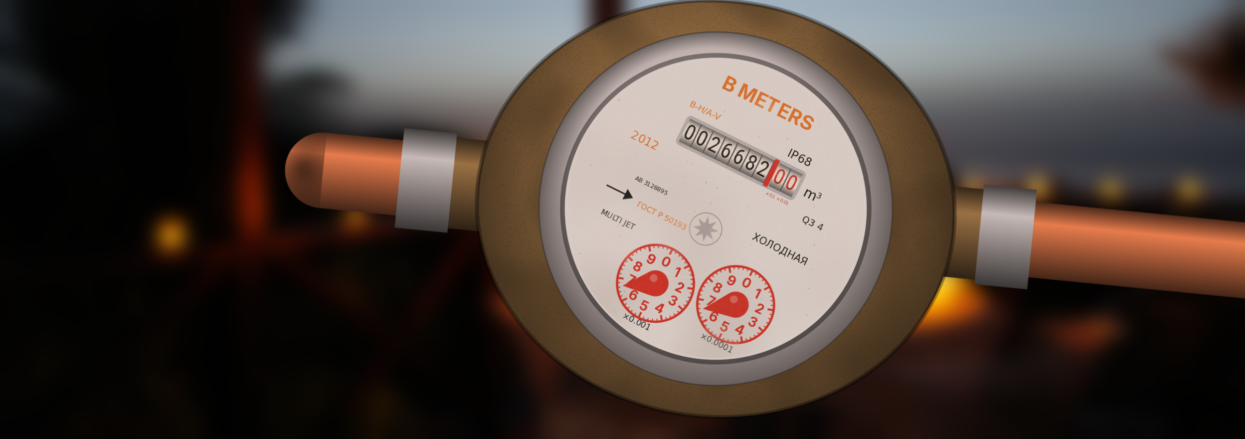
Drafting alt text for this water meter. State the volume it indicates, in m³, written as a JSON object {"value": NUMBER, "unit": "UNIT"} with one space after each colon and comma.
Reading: {"value": 26682.0066, "unit": "m³"}
